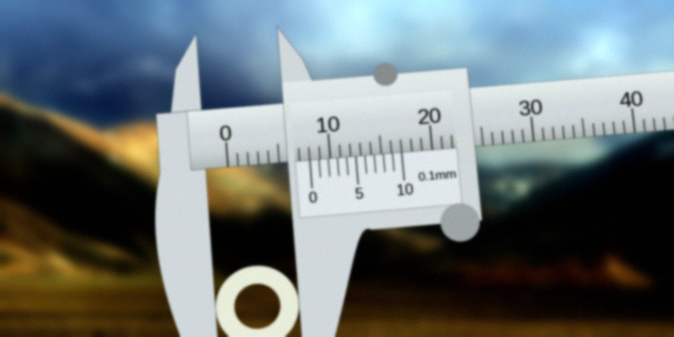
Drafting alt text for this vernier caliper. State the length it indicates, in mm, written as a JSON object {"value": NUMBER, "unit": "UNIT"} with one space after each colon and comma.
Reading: {"value": 8.0, "unit": "mm"}
